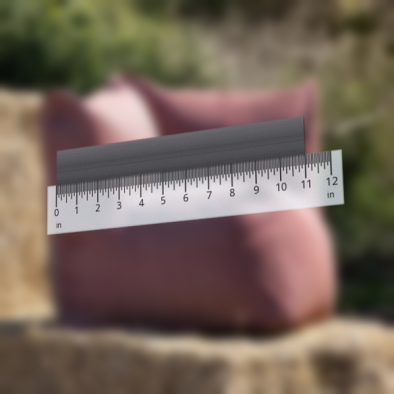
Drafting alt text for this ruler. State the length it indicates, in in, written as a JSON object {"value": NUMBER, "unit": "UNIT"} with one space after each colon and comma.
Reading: {"value": 11, "unit": "in"}
